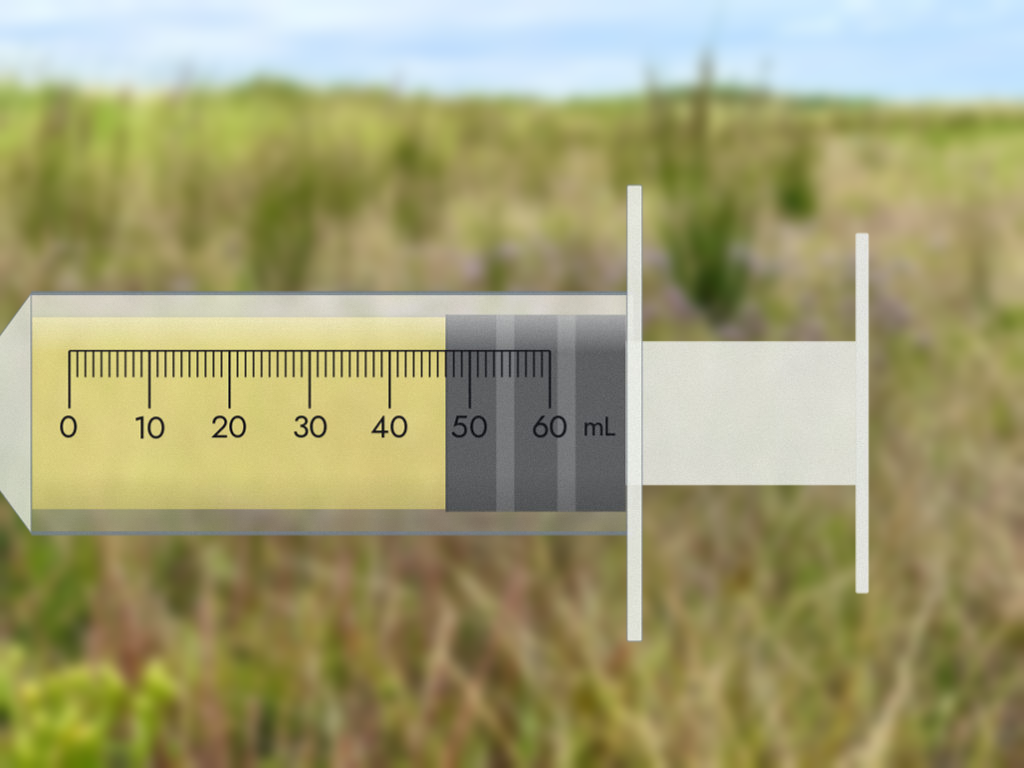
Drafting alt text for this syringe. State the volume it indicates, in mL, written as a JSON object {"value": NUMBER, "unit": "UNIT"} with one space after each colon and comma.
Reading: {"value": 47, "unit": "mL"}
